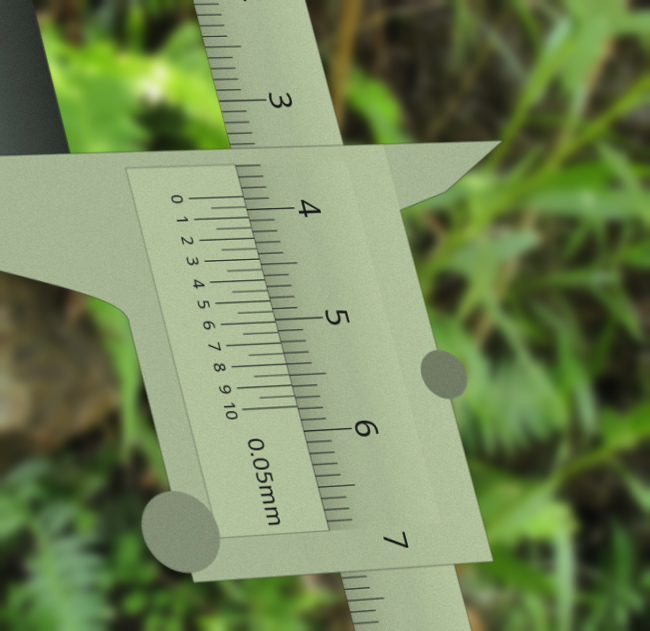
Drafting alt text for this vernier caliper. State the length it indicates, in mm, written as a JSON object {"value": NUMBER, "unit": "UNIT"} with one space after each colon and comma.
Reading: {"value": 38.8, "unit": "mm"}
